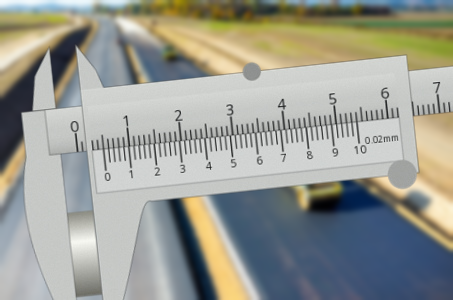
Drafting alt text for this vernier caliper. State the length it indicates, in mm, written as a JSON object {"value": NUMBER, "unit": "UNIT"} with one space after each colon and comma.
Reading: {"value": 5.0, "unit": "mm"}
